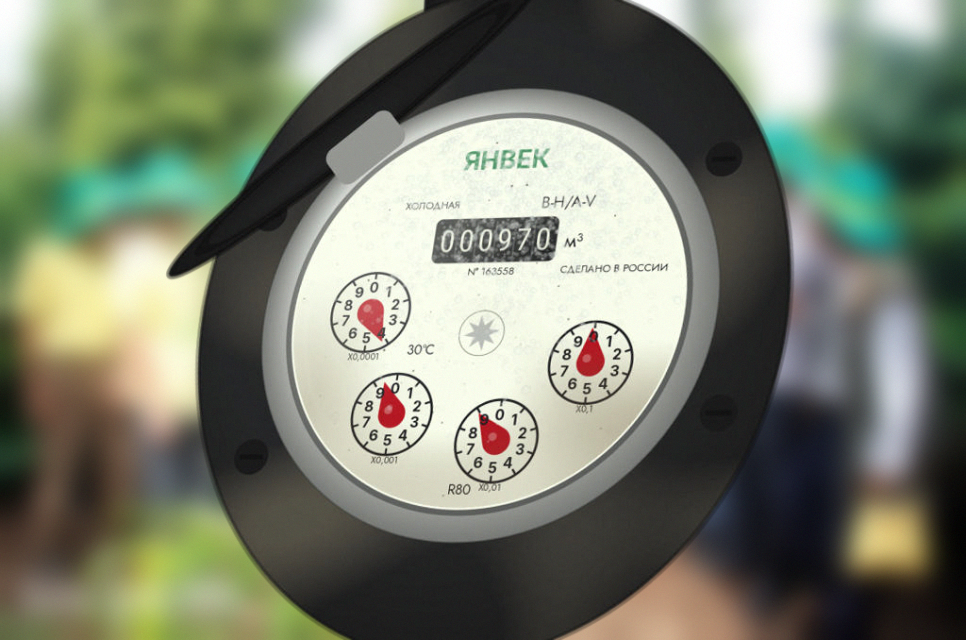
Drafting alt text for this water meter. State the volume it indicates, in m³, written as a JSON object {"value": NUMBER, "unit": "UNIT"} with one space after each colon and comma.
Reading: {"value": 969.9894, "unit": "m³"}
